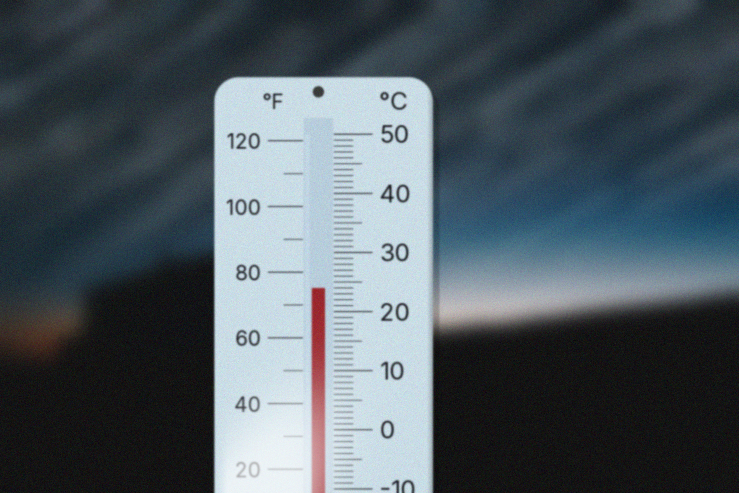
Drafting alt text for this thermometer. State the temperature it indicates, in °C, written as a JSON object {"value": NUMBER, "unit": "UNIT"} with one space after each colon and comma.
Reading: {"value": 24, "unit": "°C"}
